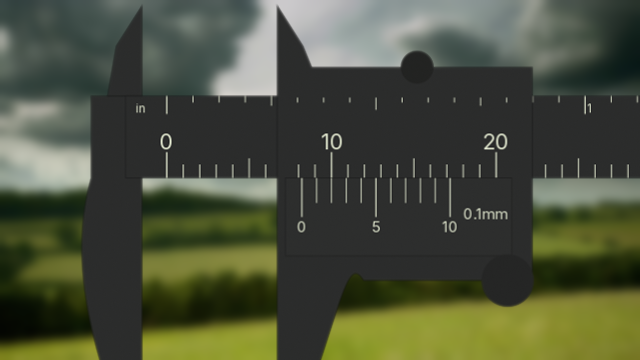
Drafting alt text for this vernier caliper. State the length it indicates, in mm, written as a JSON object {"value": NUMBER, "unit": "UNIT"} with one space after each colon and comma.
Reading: {"value": 8.2, "unit": "mm"}
